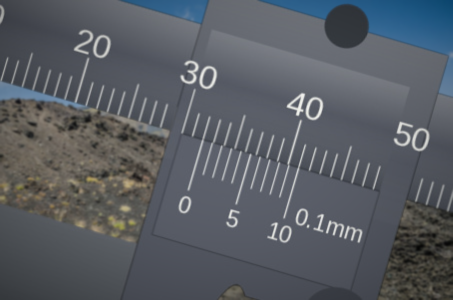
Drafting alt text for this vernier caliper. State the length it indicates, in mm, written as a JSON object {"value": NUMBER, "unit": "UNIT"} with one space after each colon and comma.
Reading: {"value": 32.0, "unit": "mm"}
